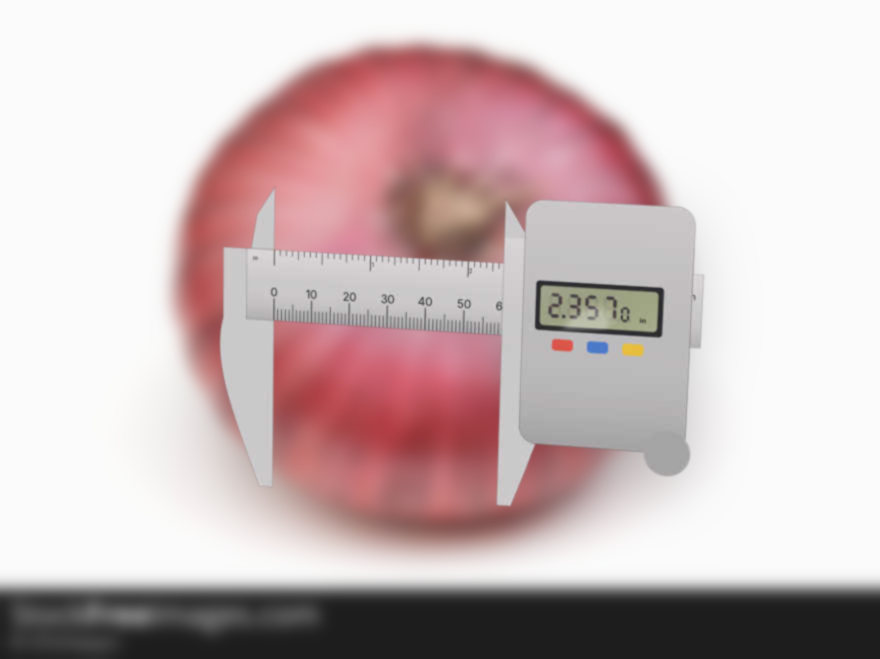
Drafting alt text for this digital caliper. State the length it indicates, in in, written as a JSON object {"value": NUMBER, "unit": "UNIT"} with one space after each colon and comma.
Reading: {"value": 2.3570, "unit": "in"}
